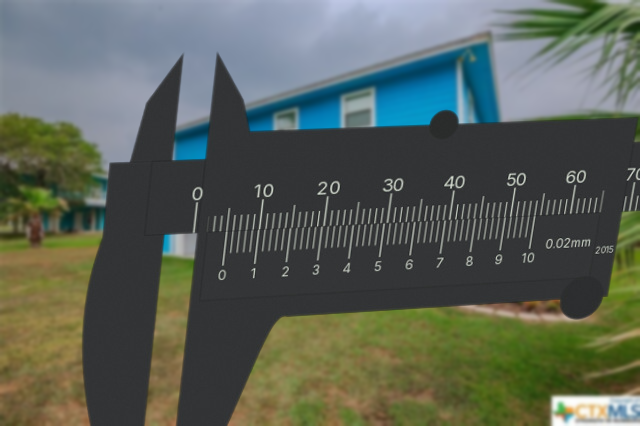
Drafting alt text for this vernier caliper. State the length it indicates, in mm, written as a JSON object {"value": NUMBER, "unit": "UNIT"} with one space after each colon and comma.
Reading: {"value": 5.0, "unit": "mm"}
